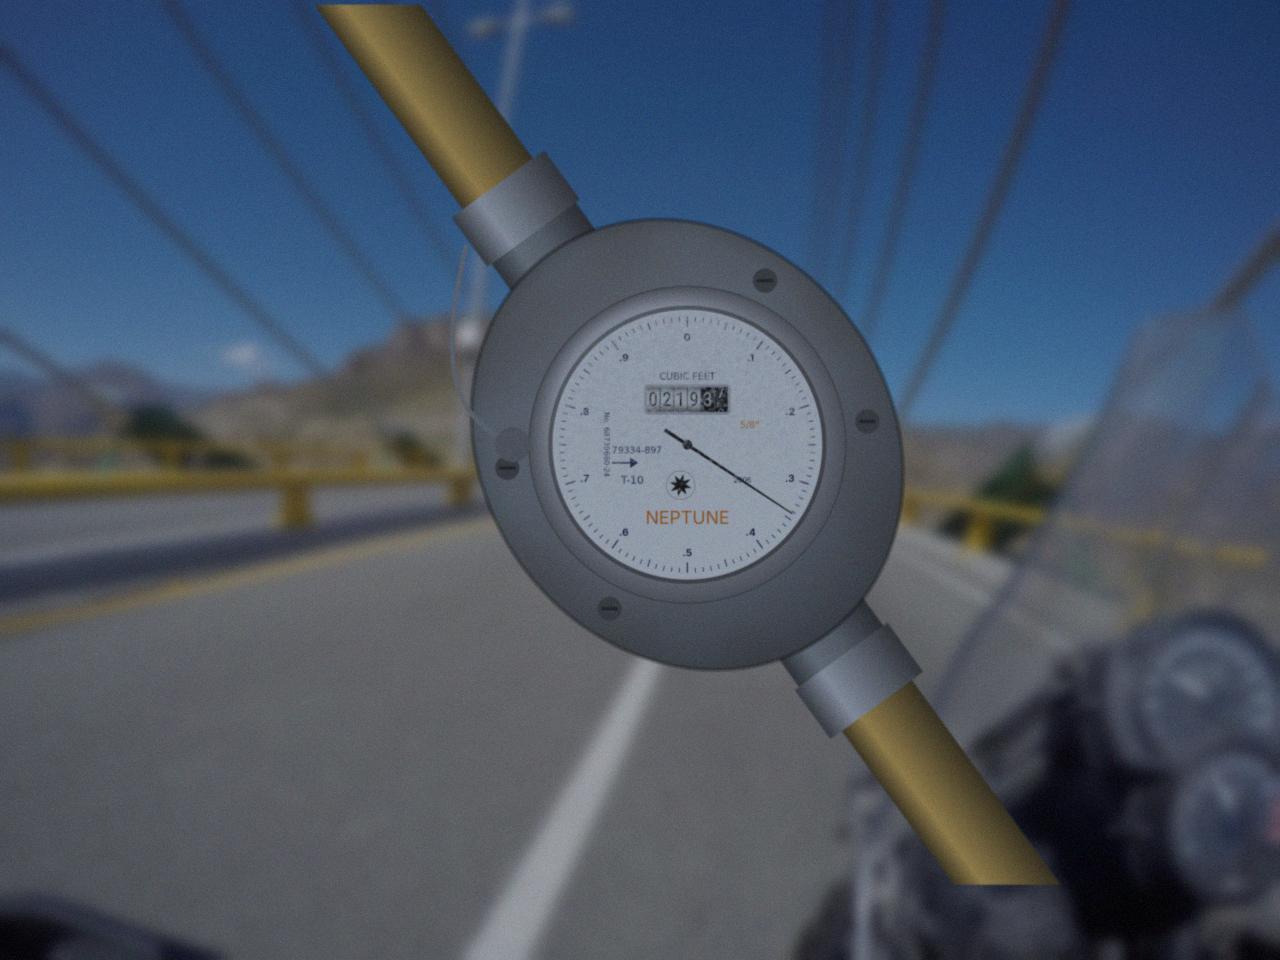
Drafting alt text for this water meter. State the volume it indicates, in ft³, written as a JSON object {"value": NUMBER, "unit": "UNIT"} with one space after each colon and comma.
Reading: {"value": 21937.34, "unit": "ft³"}
